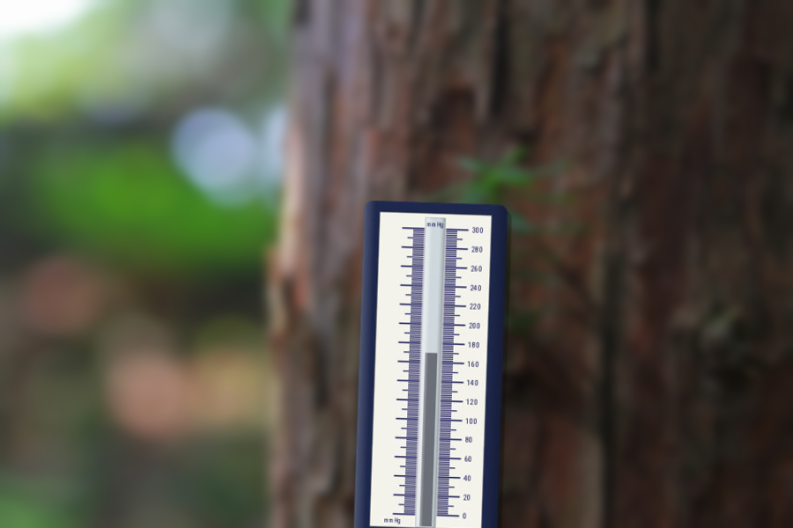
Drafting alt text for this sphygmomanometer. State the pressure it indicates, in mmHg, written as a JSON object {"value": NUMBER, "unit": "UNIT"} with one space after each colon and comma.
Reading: {"value": 170, "unit": "mmHg"}
